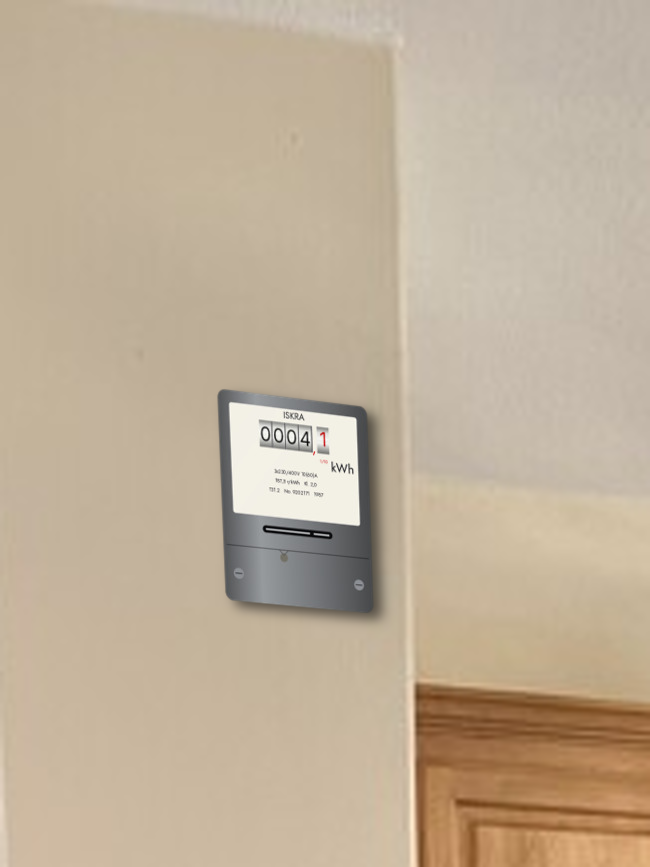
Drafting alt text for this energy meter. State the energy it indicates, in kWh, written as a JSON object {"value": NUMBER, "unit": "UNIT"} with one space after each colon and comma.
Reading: {"value": 4.1, "unit": "kWh"}
